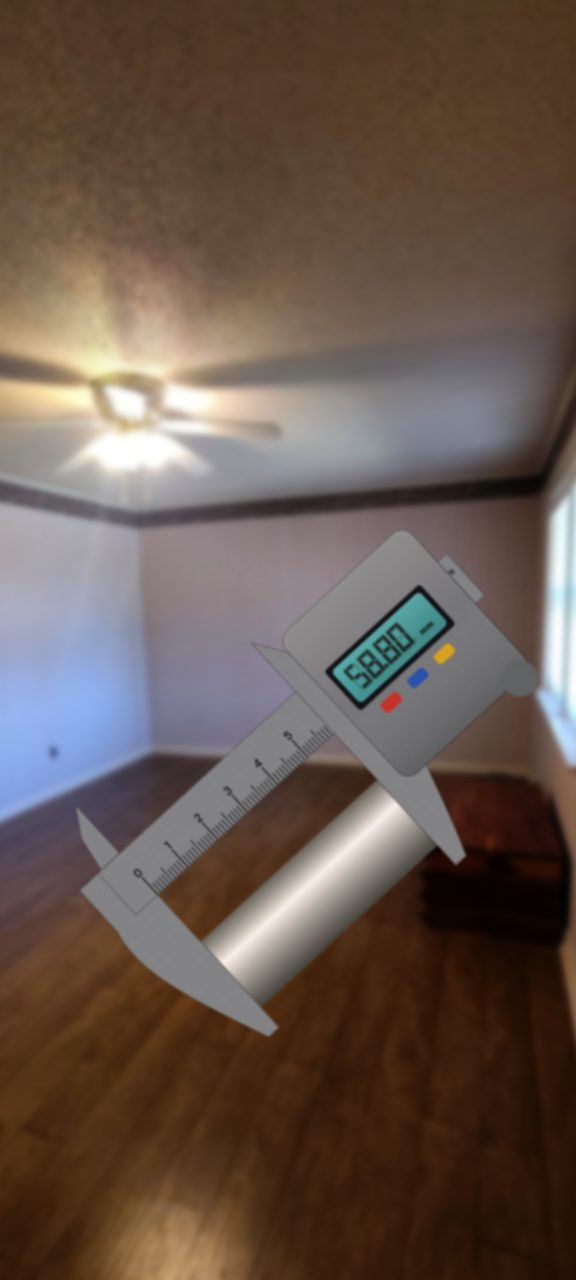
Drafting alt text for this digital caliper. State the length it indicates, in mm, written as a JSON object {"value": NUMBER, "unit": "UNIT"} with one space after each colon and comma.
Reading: {"value": 58.80, "unit": "mm"}
